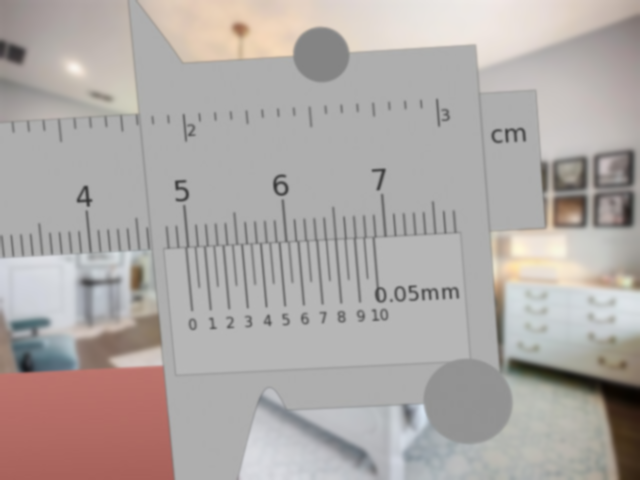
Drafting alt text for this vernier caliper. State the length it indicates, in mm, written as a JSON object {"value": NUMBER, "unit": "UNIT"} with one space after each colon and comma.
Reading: {"value": 49.8, "unit": "mm"}
